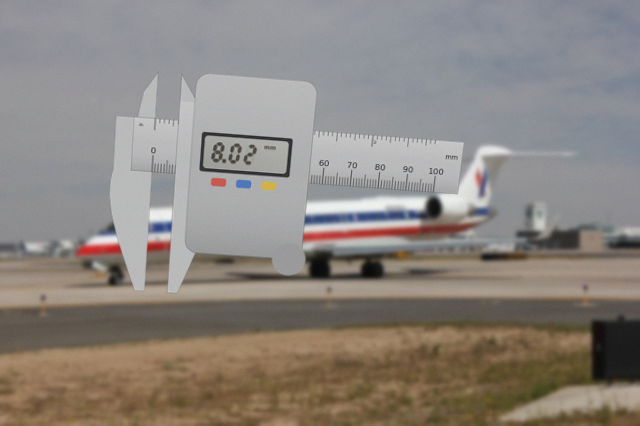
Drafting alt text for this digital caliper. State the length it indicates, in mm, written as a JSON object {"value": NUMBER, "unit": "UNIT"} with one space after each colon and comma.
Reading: {"value": 8.02, "unit": "mm"}
